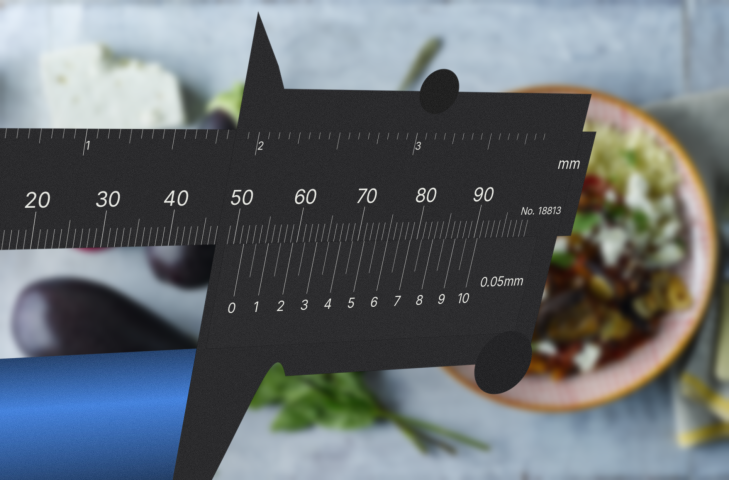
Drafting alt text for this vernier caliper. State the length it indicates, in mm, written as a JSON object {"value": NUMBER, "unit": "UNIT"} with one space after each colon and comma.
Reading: {"value": 51.6, "unit": "mm"}
